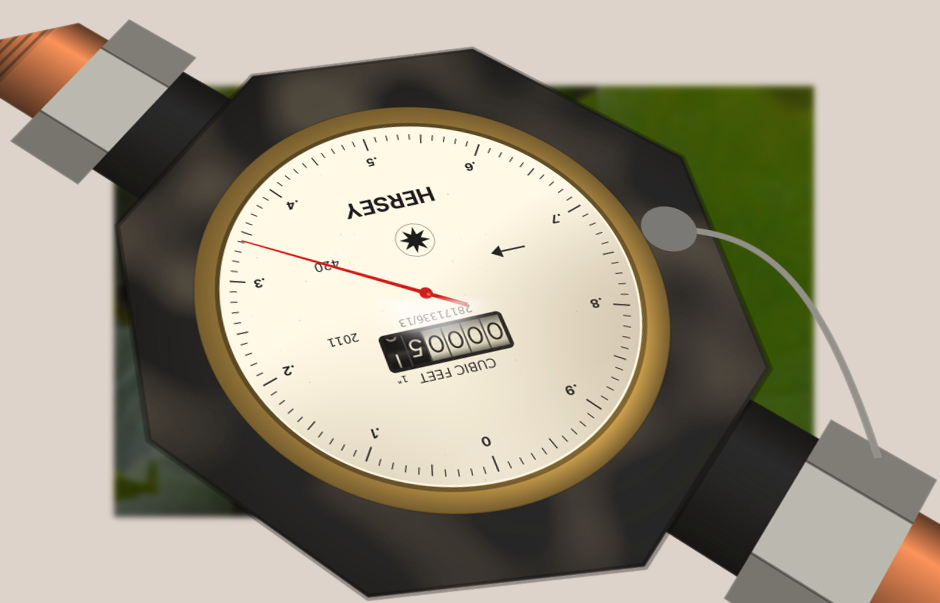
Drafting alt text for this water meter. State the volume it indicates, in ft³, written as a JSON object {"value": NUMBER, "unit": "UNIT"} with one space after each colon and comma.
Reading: {"value": 51.34, "unit": "ft³"}
